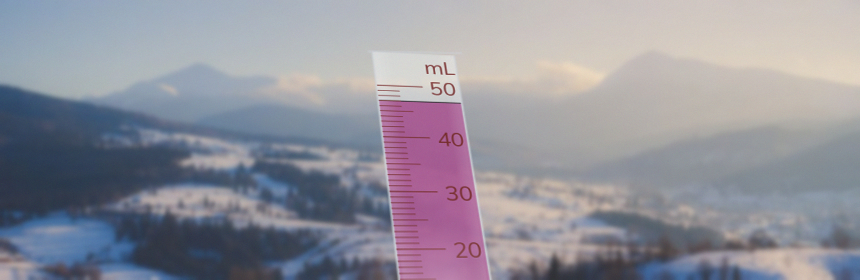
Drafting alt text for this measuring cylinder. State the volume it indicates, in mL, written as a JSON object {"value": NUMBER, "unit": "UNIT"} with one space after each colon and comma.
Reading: {"value": 47, "unit": "mL"}
